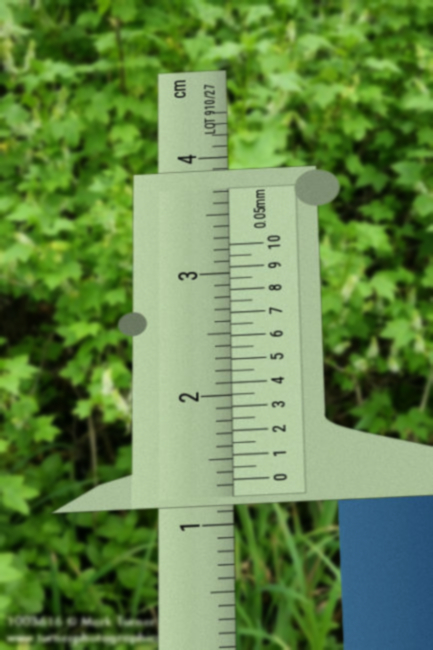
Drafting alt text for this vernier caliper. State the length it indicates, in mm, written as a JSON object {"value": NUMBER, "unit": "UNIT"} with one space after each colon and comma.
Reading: {"value": 13.4, "unit": "mm"}
